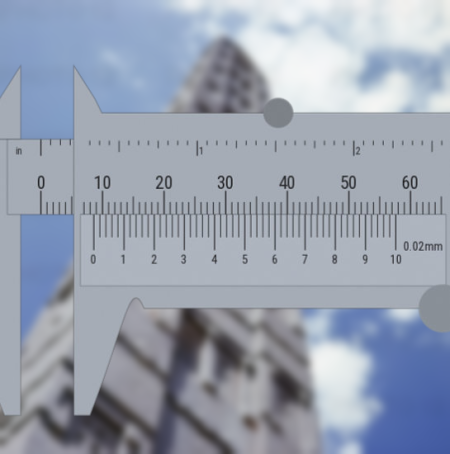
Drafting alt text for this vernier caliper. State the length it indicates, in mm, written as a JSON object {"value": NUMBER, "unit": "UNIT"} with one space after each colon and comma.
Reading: {"value": 8.6, "unit": "mm"}
